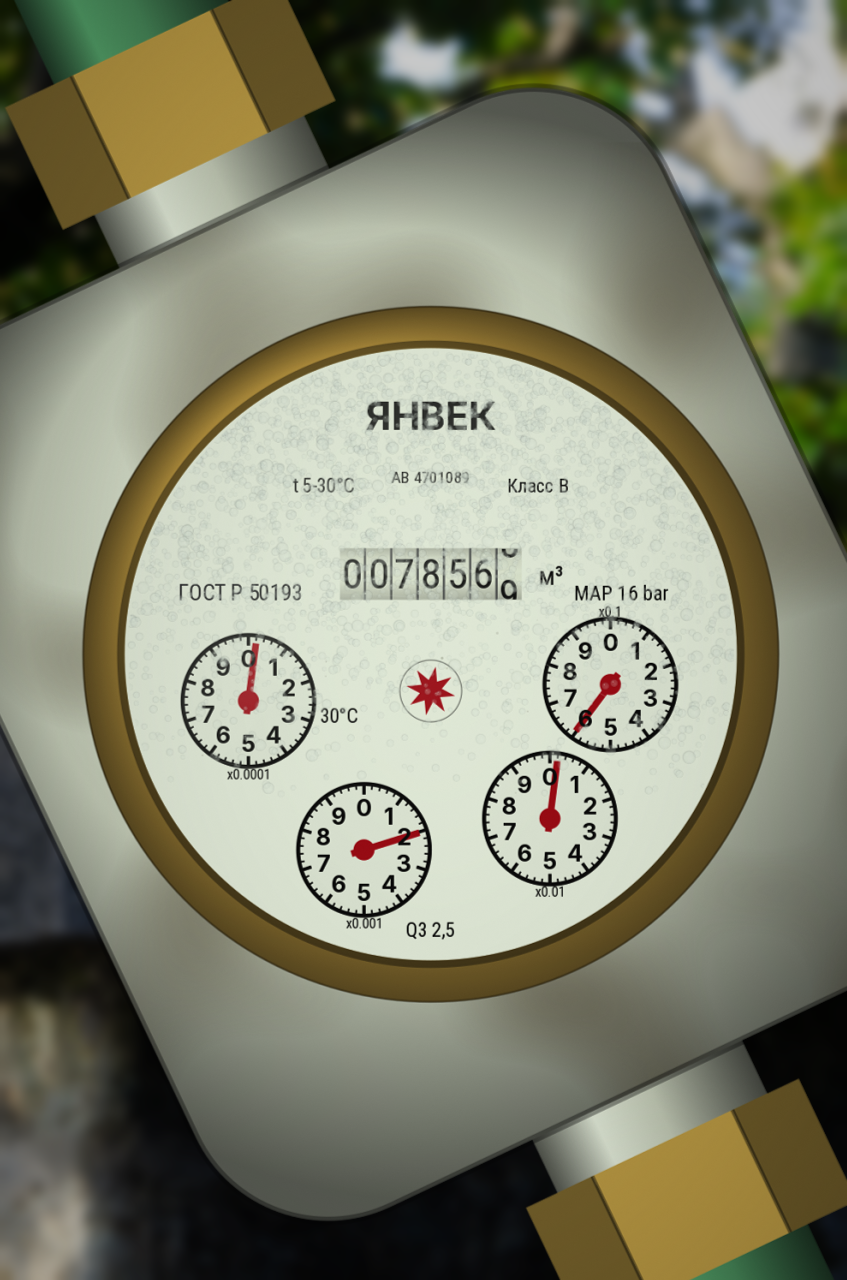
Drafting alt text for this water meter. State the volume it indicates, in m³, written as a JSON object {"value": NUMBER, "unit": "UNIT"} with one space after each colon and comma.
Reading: {"value": 78568.6020, "unit": "m³"}
